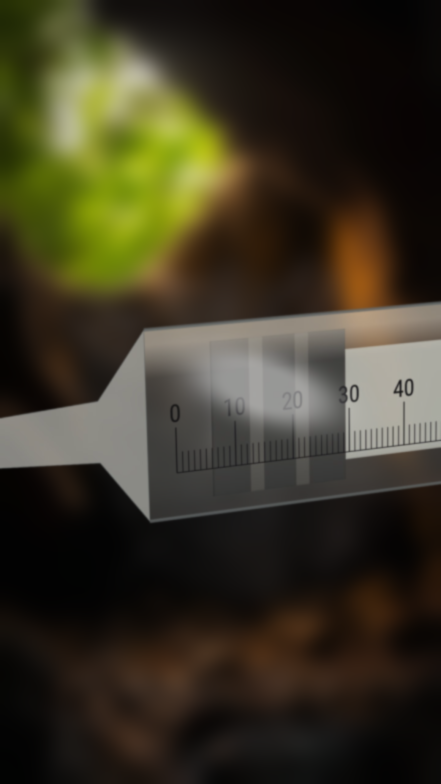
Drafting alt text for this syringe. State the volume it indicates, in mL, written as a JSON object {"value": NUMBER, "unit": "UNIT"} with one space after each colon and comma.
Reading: {"value": 6, "unit": "mL"}
